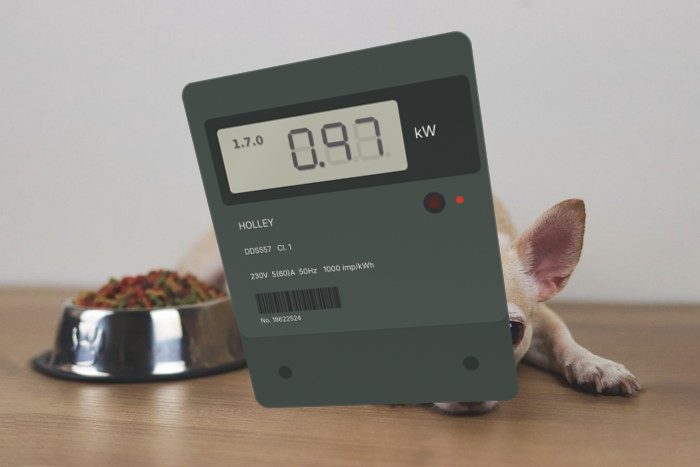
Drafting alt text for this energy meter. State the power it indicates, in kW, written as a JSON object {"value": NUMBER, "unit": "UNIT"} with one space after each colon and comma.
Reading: {"value": 0.97, "unit": "kW"}
